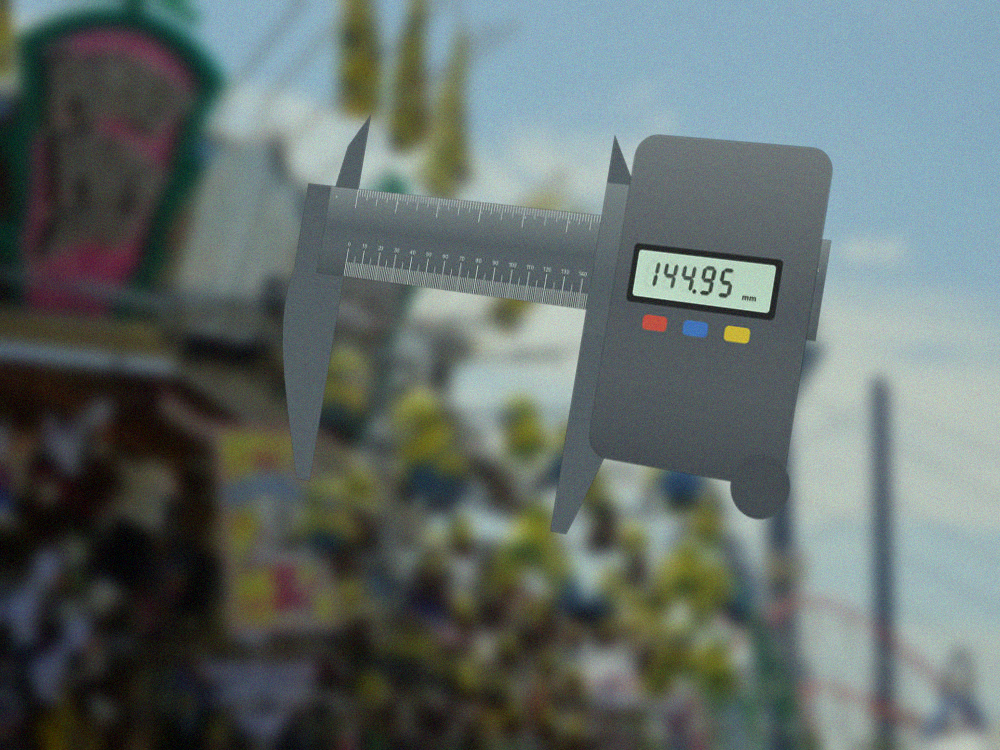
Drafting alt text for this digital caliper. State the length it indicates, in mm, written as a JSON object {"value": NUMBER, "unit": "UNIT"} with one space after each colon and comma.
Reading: {"value": 144.95, "unit": "mm"}
